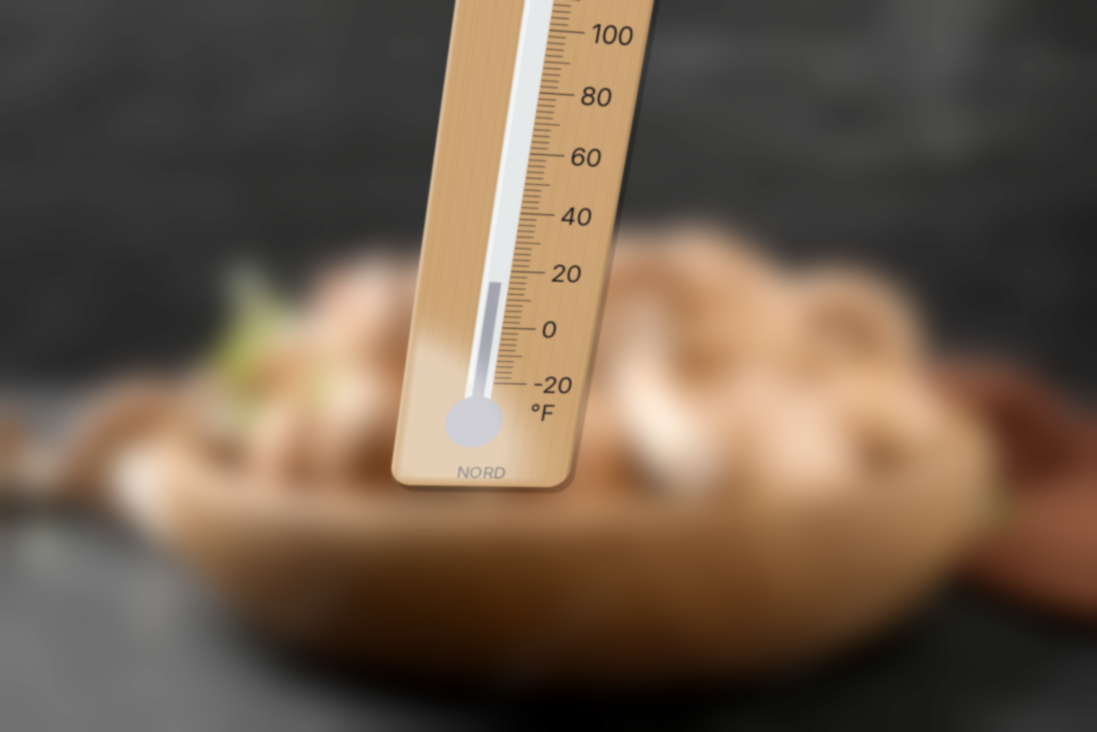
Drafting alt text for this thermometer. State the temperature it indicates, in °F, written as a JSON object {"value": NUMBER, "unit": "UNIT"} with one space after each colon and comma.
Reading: {"value": 16, "unit": "°F"}
